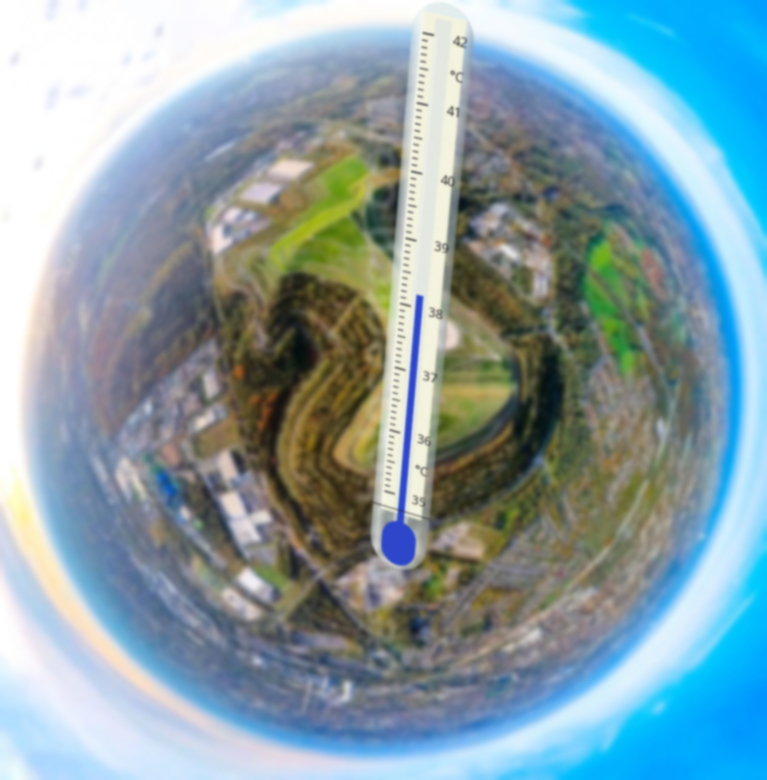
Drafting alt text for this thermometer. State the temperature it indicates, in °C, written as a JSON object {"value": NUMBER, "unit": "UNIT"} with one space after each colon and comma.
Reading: {"value": 38.2, "unit": "°C"}
